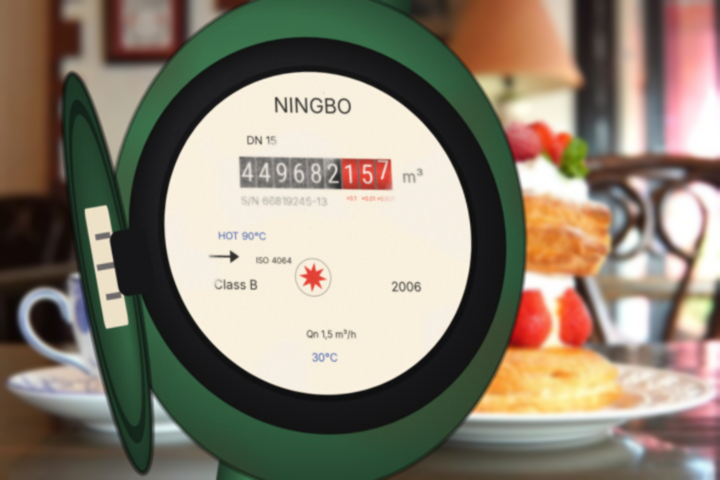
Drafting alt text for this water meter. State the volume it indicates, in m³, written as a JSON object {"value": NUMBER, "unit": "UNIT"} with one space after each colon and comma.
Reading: {"value": 449682.157, "unit": "m³"}
